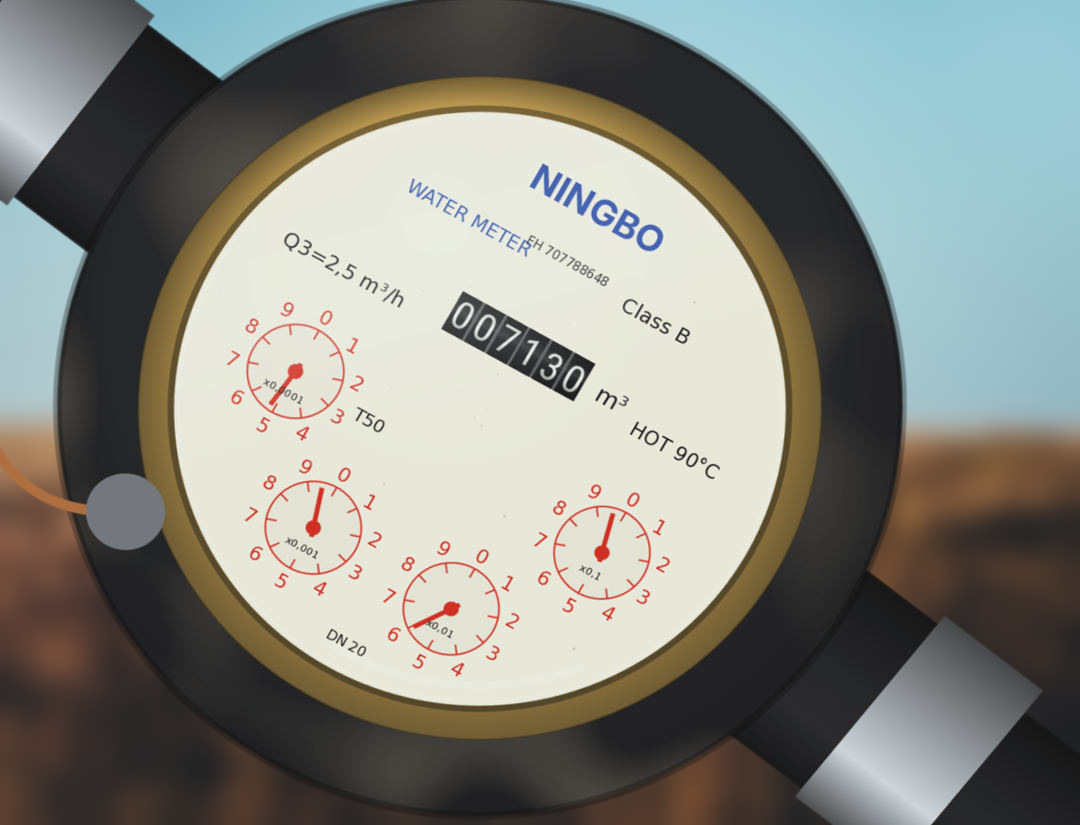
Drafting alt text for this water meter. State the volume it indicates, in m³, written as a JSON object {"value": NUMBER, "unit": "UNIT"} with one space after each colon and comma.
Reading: {"value": 7129.9595, "unit": "m³"}
